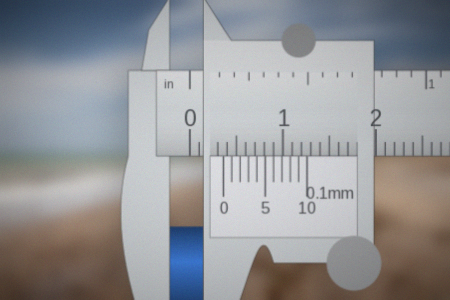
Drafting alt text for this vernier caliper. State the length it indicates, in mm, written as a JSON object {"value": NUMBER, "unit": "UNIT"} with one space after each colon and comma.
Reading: {"value": 3.6, "unit": "mm"}
